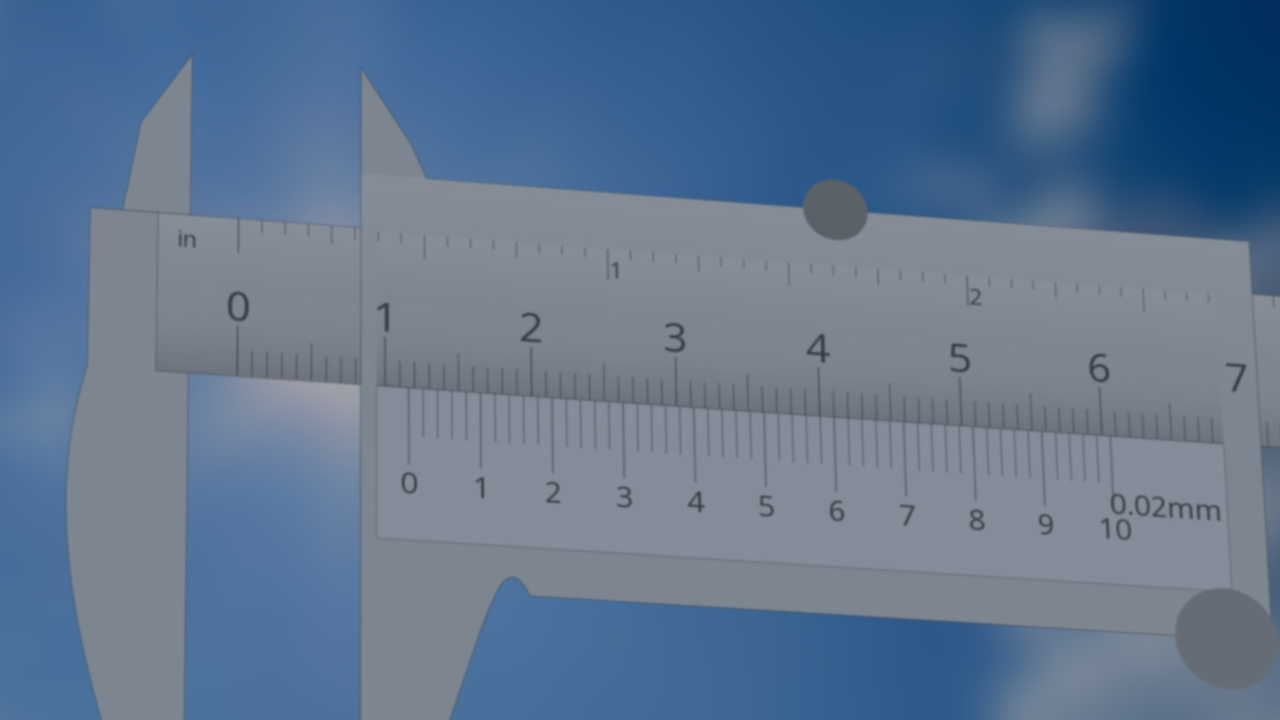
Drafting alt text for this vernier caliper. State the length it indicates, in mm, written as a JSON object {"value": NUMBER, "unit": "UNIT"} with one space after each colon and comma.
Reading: {"value": 11.6, "unit": "mm"}
